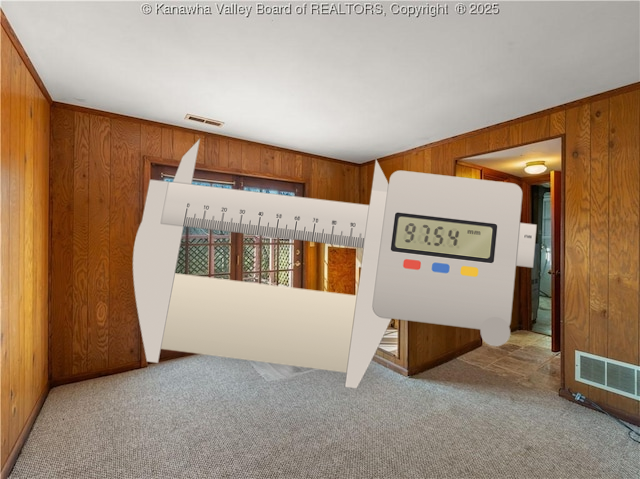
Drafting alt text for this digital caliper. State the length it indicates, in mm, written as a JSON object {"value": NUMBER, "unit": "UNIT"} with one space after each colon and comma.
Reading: {"value": 97.54, "unit": "mm"}
